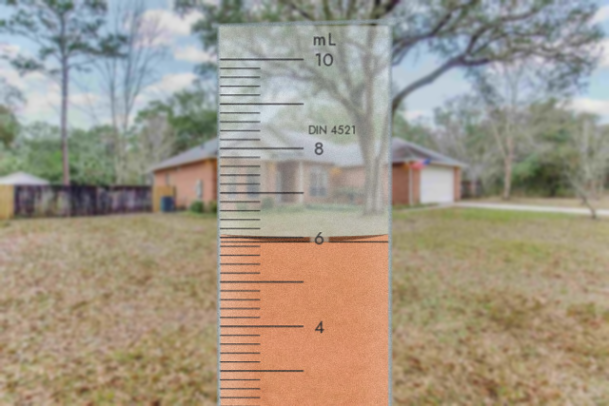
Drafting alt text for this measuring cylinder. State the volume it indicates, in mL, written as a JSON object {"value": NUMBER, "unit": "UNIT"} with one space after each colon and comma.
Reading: {"value": 5.9, "unit": "mL"}
